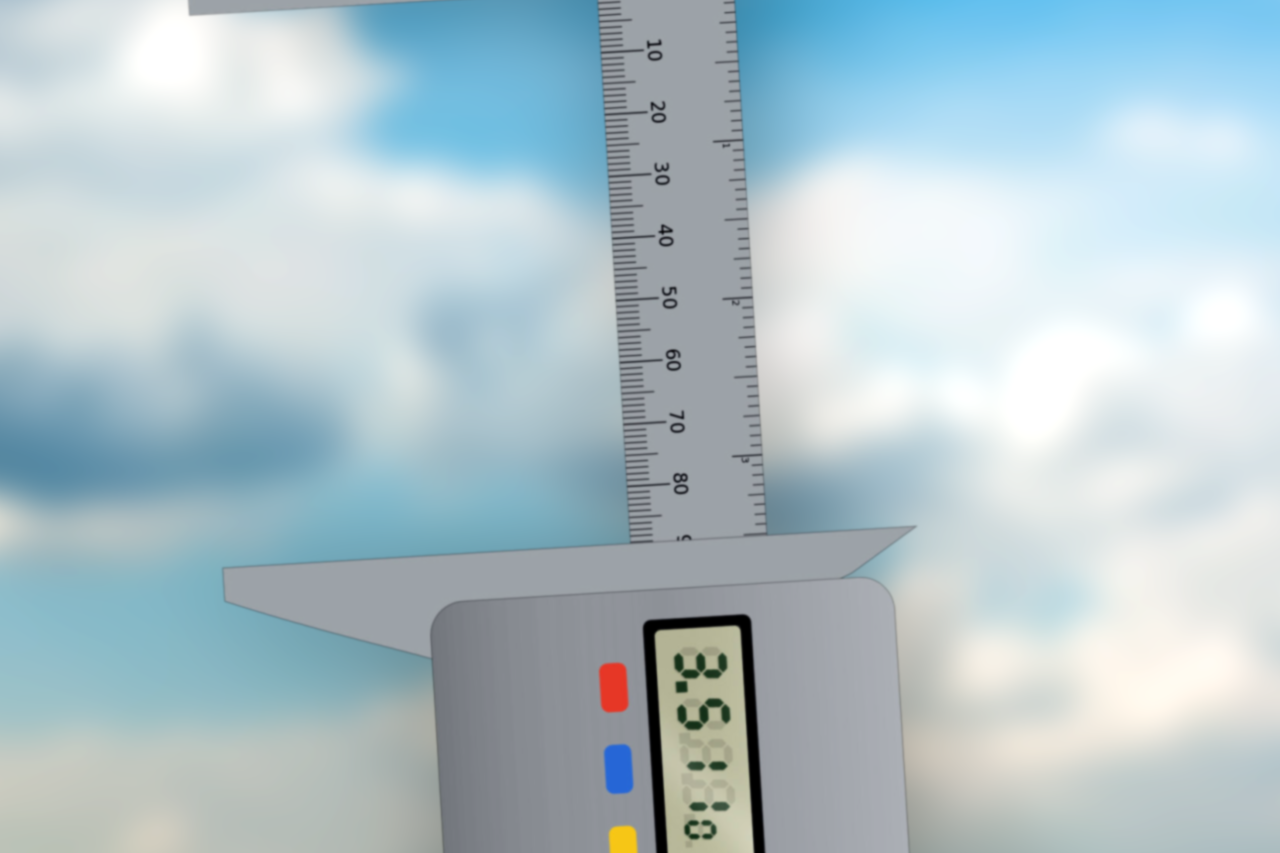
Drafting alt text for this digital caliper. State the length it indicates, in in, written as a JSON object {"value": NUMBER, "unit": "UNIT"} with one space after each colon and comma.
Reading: {"value": 3.5110, "unit": "in"}
